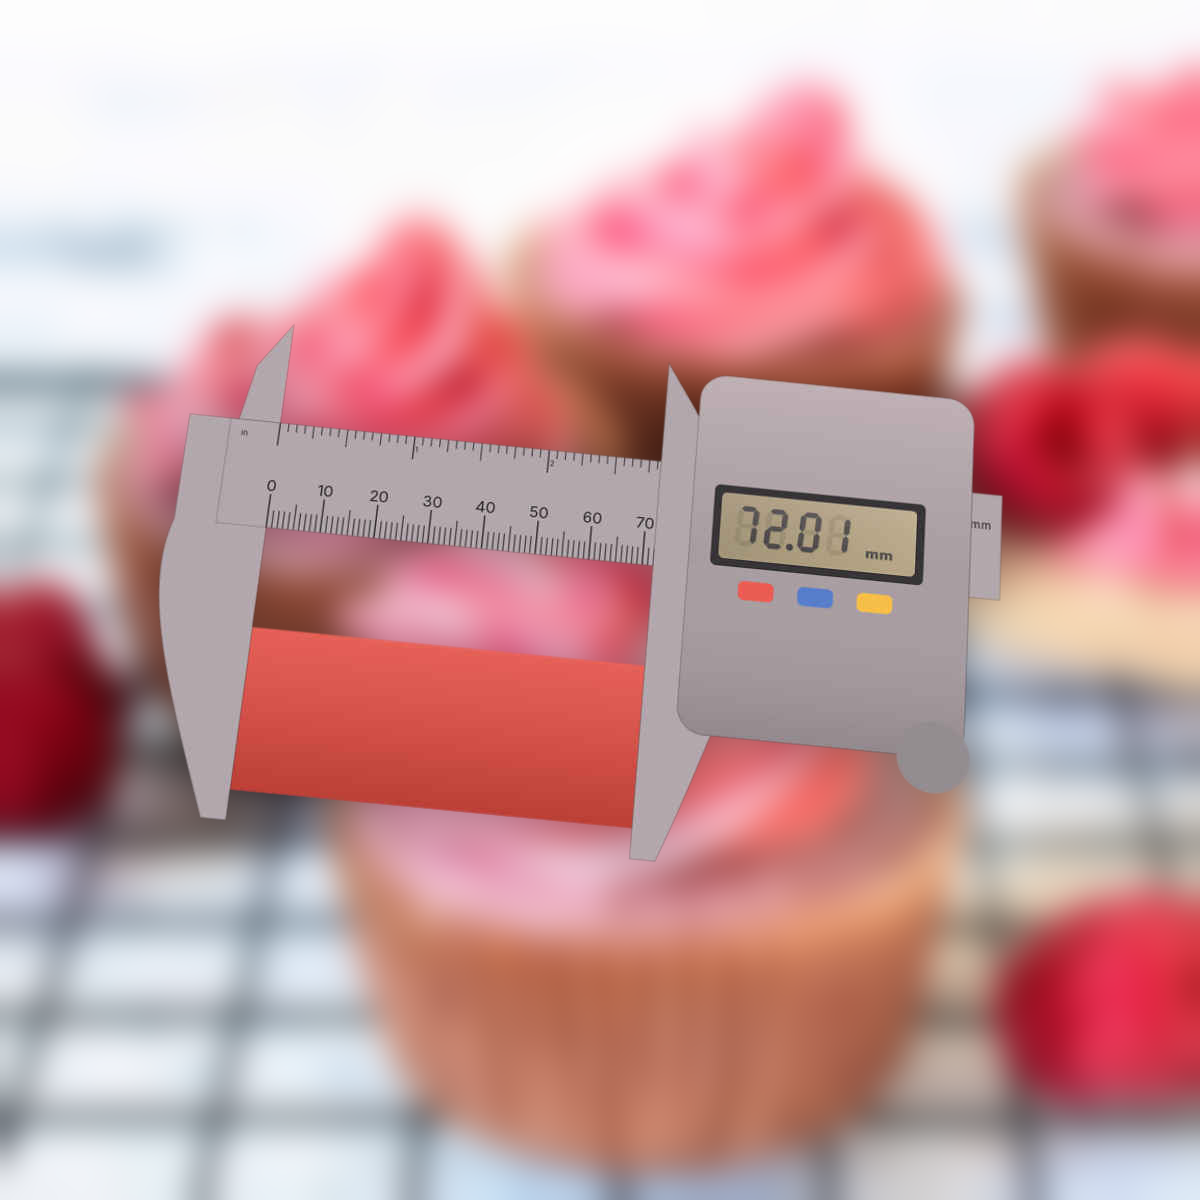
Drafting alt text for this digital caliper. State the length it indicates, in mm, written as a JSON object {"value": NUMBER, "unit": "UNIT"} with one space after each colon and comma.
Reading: {"value": 72.01, "unit": "mm"}
